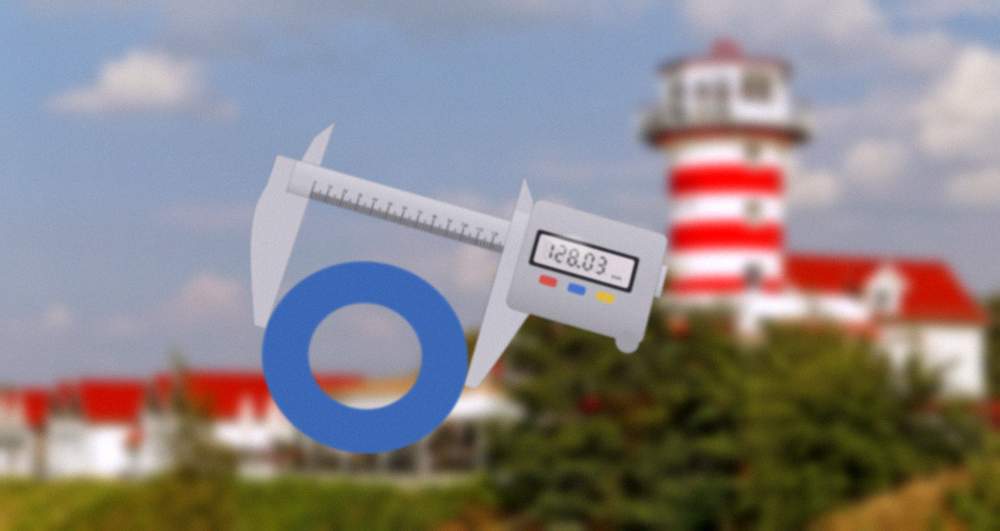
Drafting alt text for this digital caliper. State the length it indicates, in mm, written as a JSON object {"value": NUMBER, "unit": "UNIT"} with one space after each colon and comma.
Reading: {"value": 128.03, "unit": "mm"}
